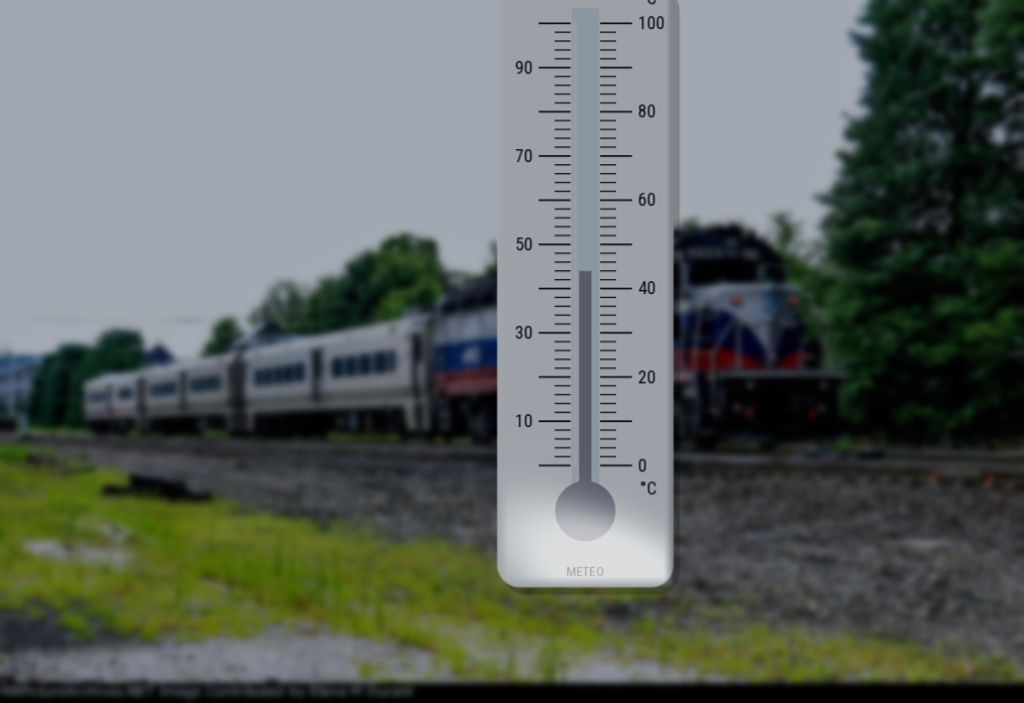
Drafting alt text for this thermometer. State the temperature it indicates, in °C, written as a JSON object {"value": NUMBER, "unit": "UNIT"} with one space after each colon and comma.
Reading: {"value": 44, "unit": "°C"}
